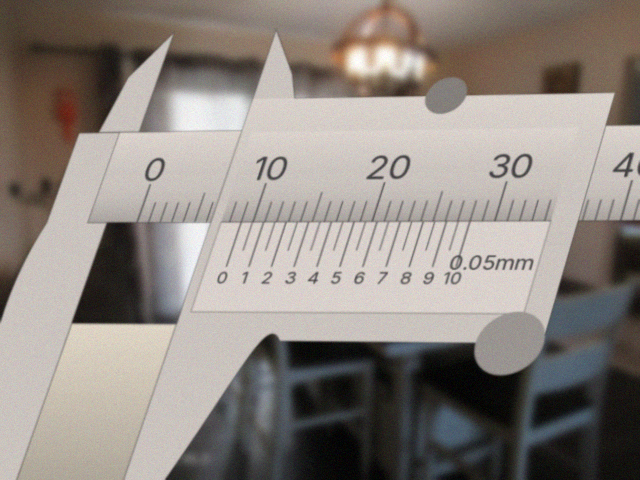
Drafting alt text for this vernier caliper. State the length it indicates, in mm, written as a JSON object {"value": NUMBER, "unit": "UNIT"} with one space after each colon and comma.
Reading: {"value": 9.0, "unit": "mm"}
